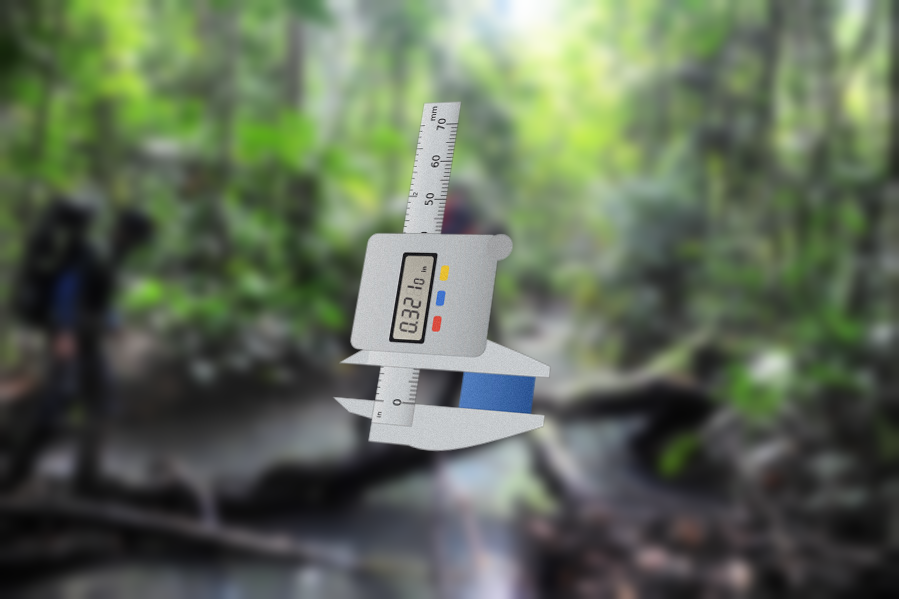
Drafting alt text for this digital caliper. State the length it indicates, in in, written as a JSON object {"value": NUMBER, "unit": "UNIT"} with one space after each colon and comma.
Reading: {"value": 0.3210, "unit": "in"}
